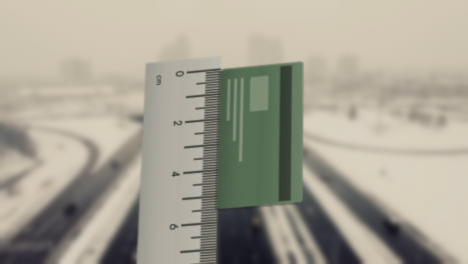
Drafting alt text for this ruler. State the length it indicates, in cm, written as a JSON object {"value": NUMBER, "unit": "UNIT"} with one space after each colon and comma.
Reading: {"value": 5.5, "unit": "cm"}
